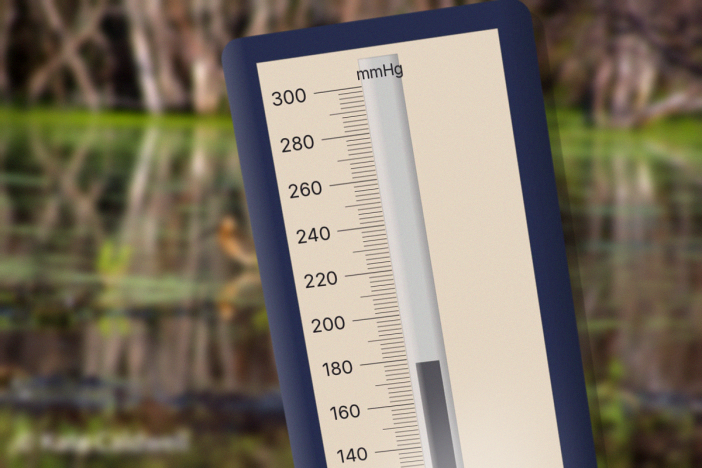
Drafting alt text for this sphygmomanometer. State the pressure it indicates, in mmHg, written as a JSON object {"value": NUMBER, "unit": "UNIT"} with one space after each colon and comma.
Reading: {"value": 178, "unit": "mmHg"}
